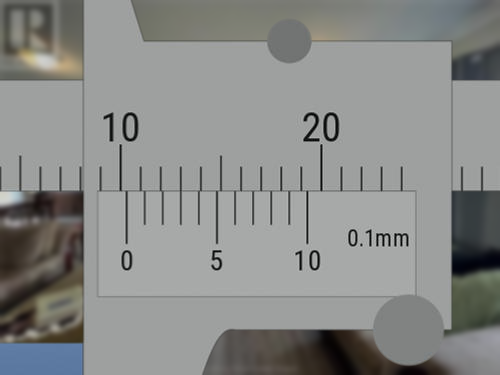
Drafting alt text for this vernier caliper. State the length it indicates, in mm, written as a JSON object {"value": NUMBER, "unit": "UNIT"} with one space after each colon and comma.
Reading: {"value": 10.3, "unit": "mm"}
